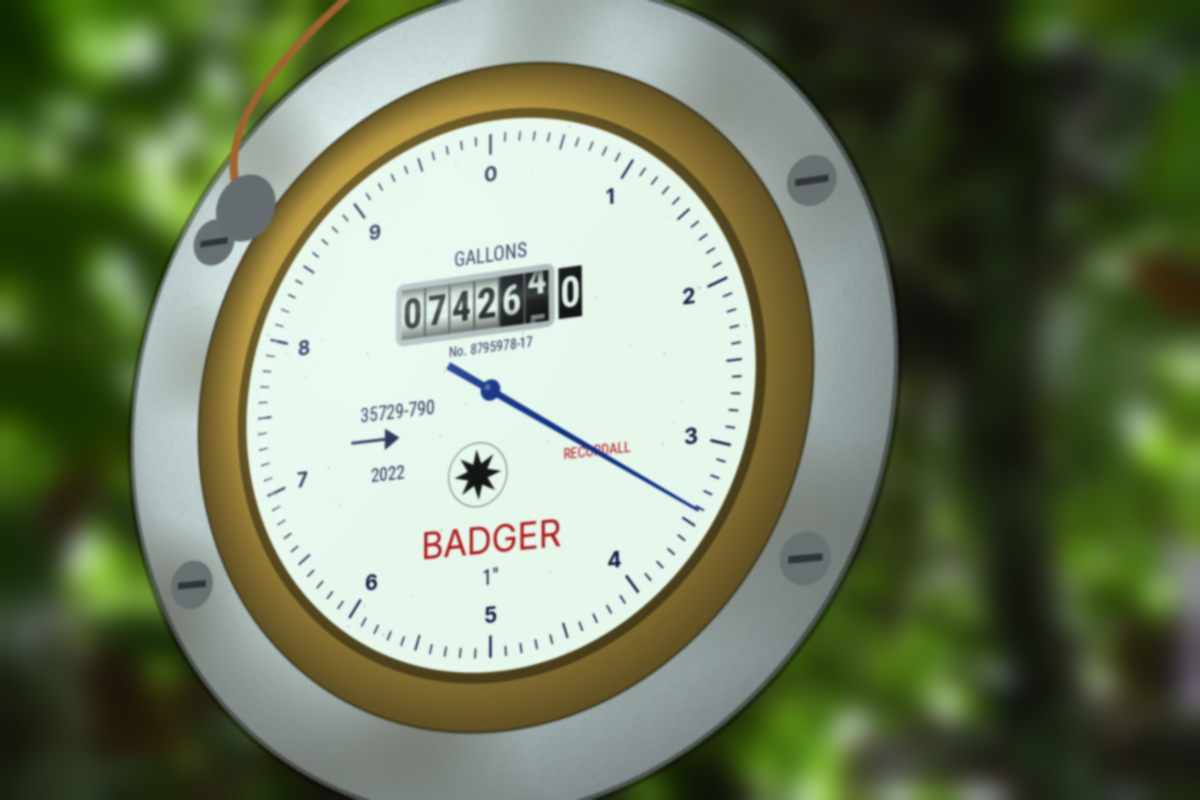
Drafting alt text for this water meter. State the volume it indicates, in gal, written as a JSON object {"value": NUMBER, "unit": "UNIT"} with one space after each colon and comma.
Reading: {"value": 742643.4, "unit": "gal"}
